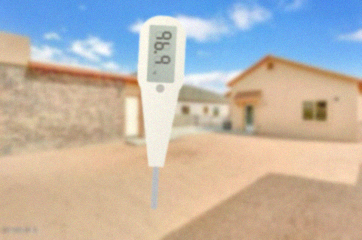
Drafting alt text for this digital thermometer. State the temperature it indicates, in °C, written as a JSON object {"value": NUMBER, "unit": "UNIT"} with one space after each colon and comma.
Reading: {"value": 96.9, "unit": "°C"}
